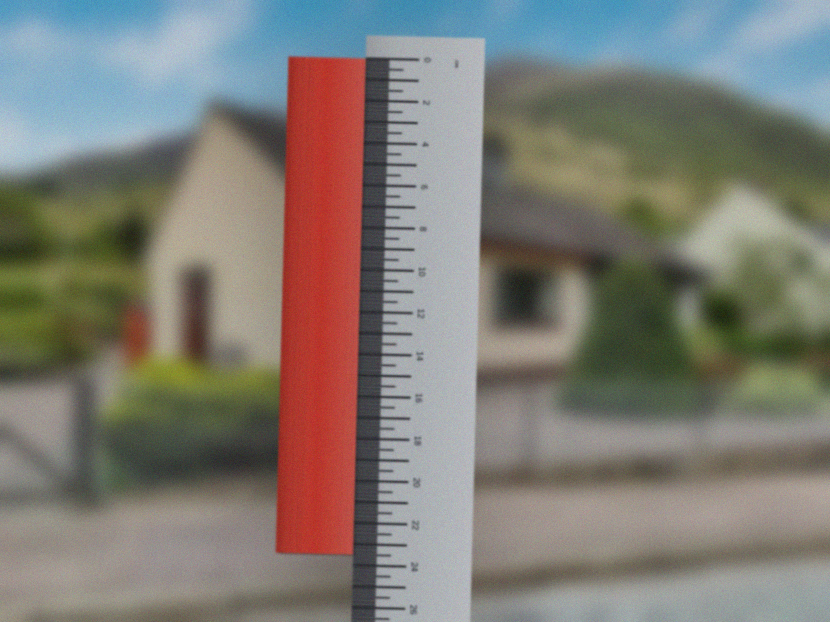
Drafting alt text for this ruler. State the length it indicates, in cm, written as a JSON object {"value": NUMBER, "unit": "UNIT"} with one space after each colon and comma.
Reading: {"value": 23.5, "unit": "cm"}
